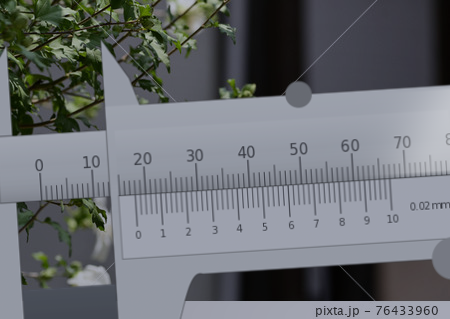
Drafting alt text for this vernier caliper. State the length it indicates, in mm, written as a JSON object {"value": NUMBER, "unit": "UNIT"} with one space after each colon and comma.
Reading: {"value": 18.0, "unit": "mm"}
